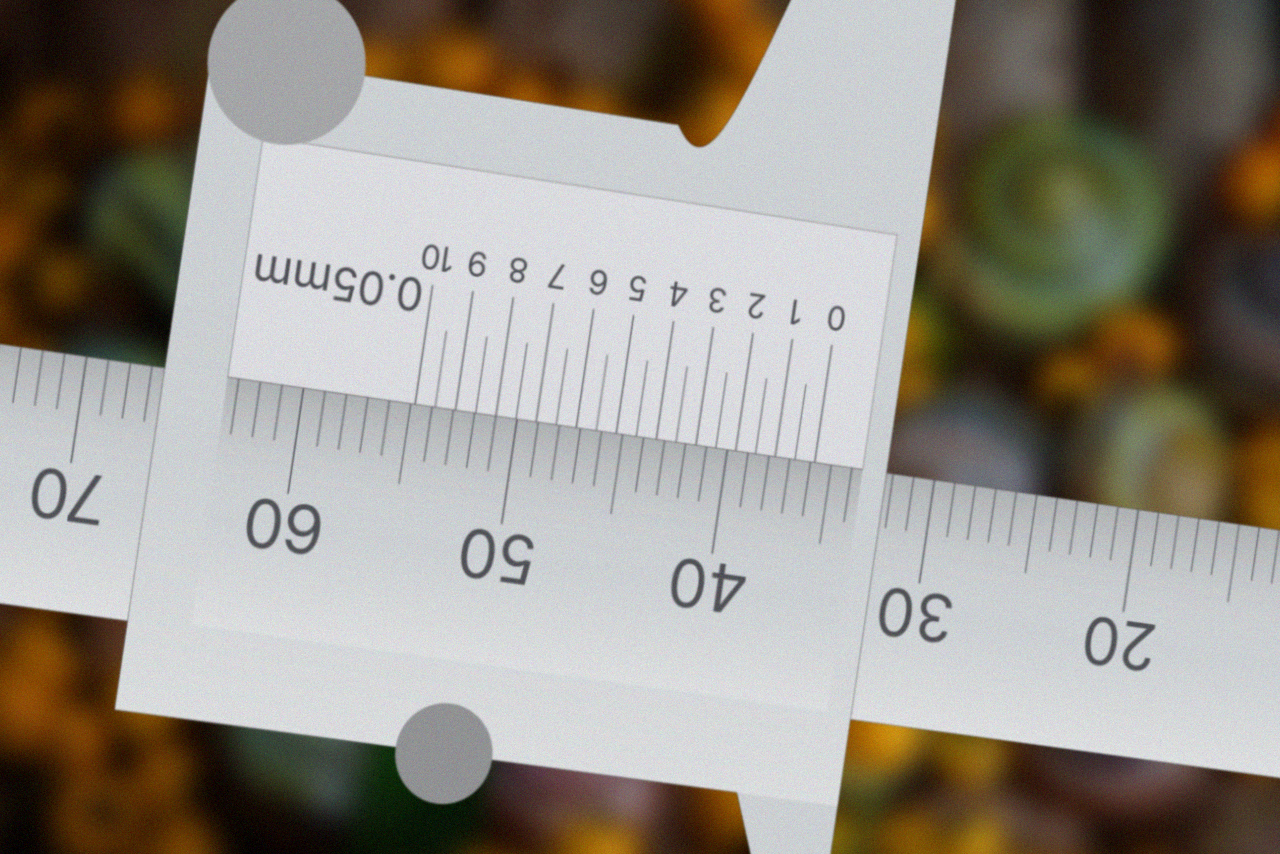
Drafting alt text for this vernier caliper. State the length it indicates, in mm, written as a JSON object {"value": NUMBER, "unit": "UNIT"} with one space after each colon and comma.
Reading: {"value": 35.8, "unit": "mm"}
